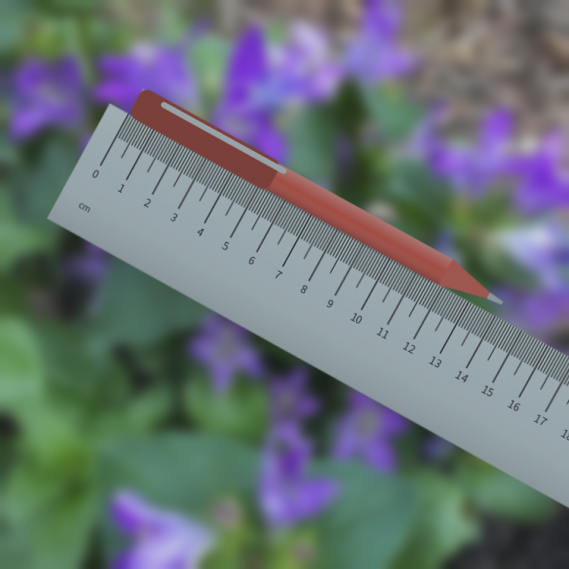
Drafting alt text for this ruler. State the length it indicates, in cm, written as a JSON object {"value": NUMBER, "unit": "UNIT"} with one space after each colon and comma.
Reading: {"value": 14, "unit": "cm"}
